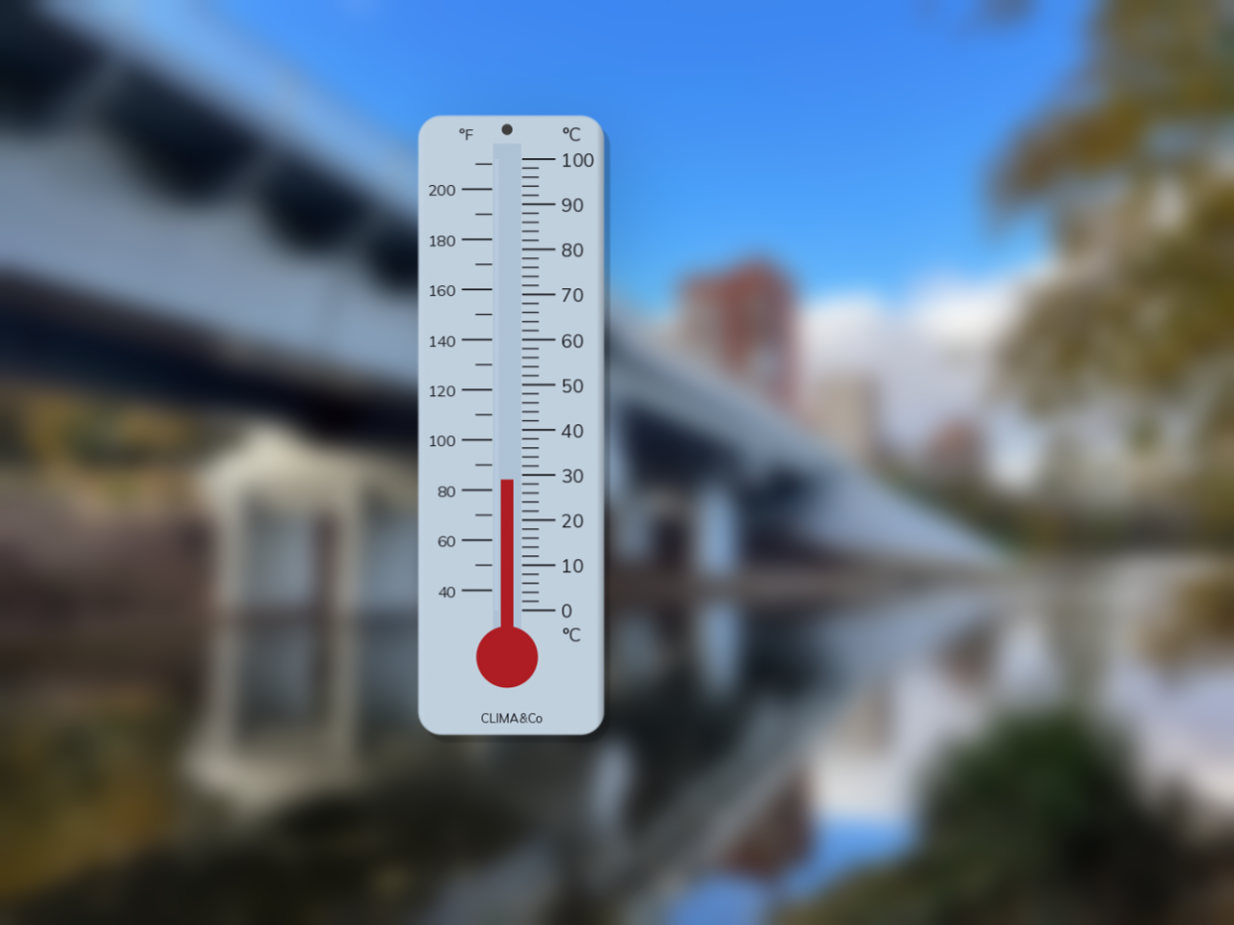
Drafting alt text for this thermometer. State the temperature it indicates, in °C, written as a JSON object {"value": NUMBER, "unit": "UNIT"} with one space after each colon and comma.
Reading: {"value": 29, "unit": "°C"}
